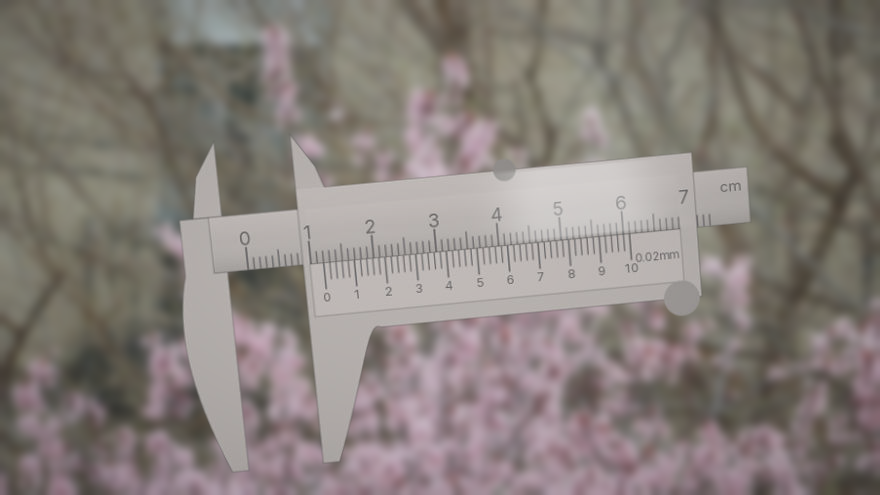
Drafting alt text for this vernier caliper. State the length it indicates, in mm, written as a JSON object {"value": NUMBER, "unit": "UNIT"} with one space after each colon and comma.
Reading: {"value": 12.0, "unit": "mm"}
